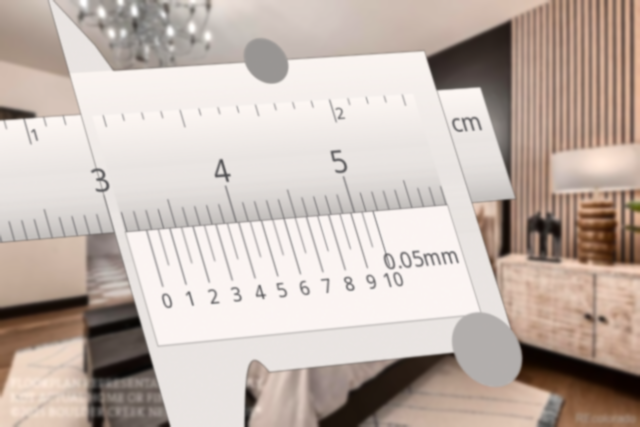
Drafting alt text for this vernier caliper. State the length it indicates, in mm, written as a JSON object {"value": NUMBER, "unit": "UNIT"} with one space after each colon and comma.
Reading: {"value": 32.6, "unit": "mm"}
